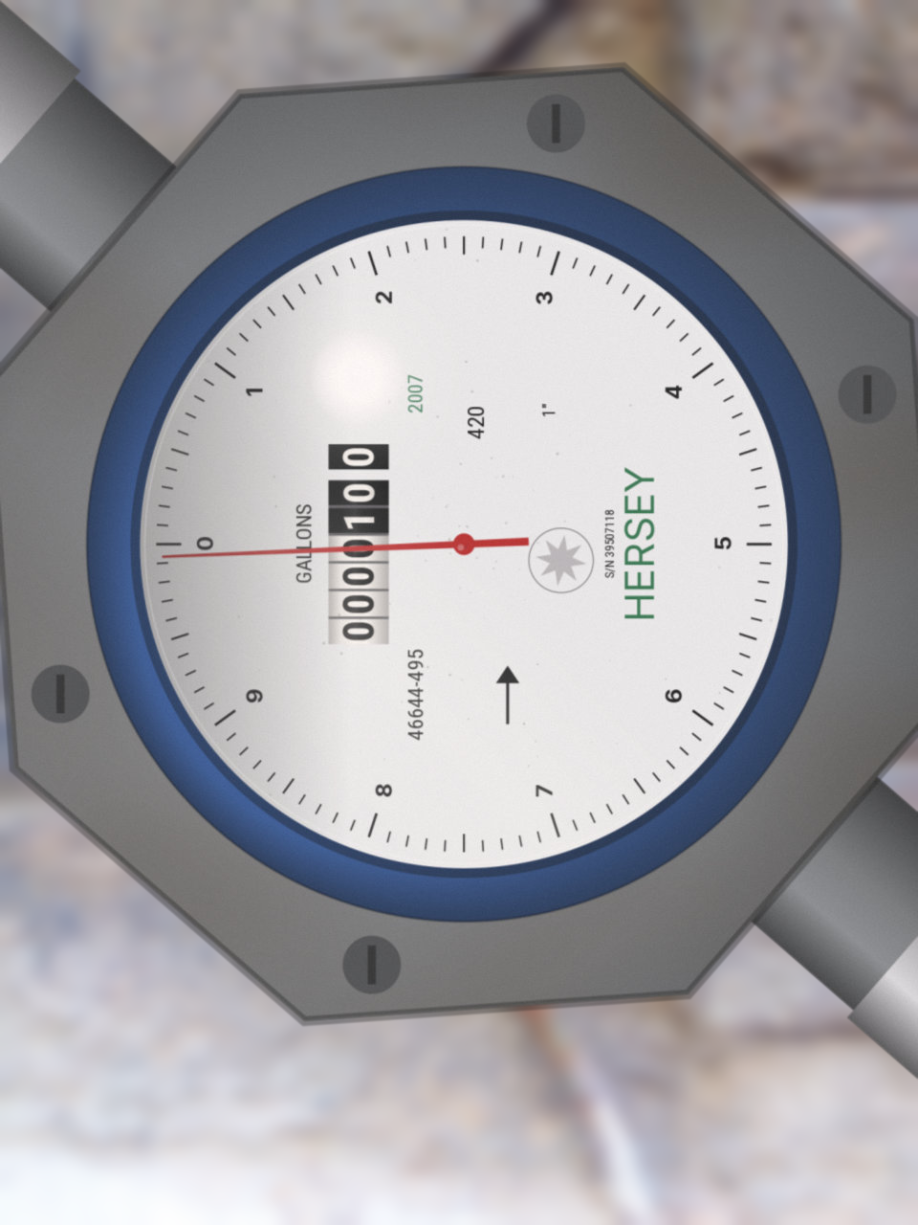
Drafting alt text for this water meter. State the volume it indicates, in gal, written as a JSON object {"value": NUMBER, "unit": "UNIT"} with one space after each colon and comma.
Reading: {"value": 99.9, "unit": "gal"}
